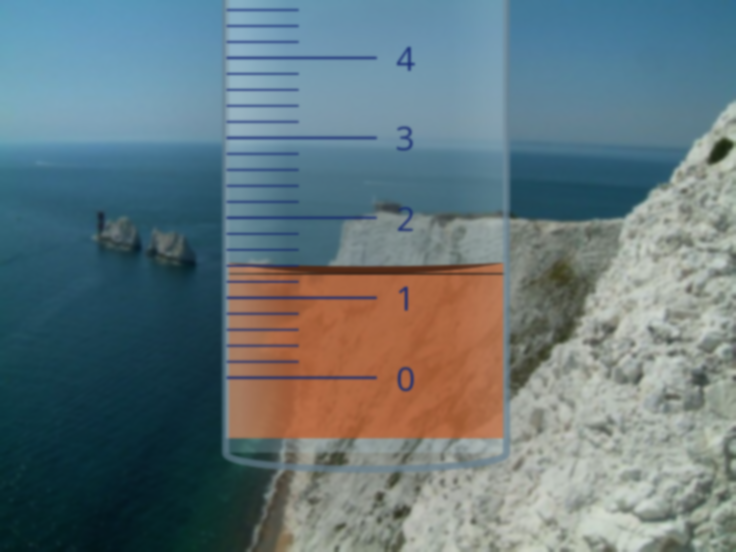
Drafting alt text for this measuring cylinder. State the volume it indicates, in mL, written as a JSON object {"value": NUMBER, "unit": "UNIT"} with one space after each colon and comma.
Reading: {"value": 1.3, "unit": "mL"}
